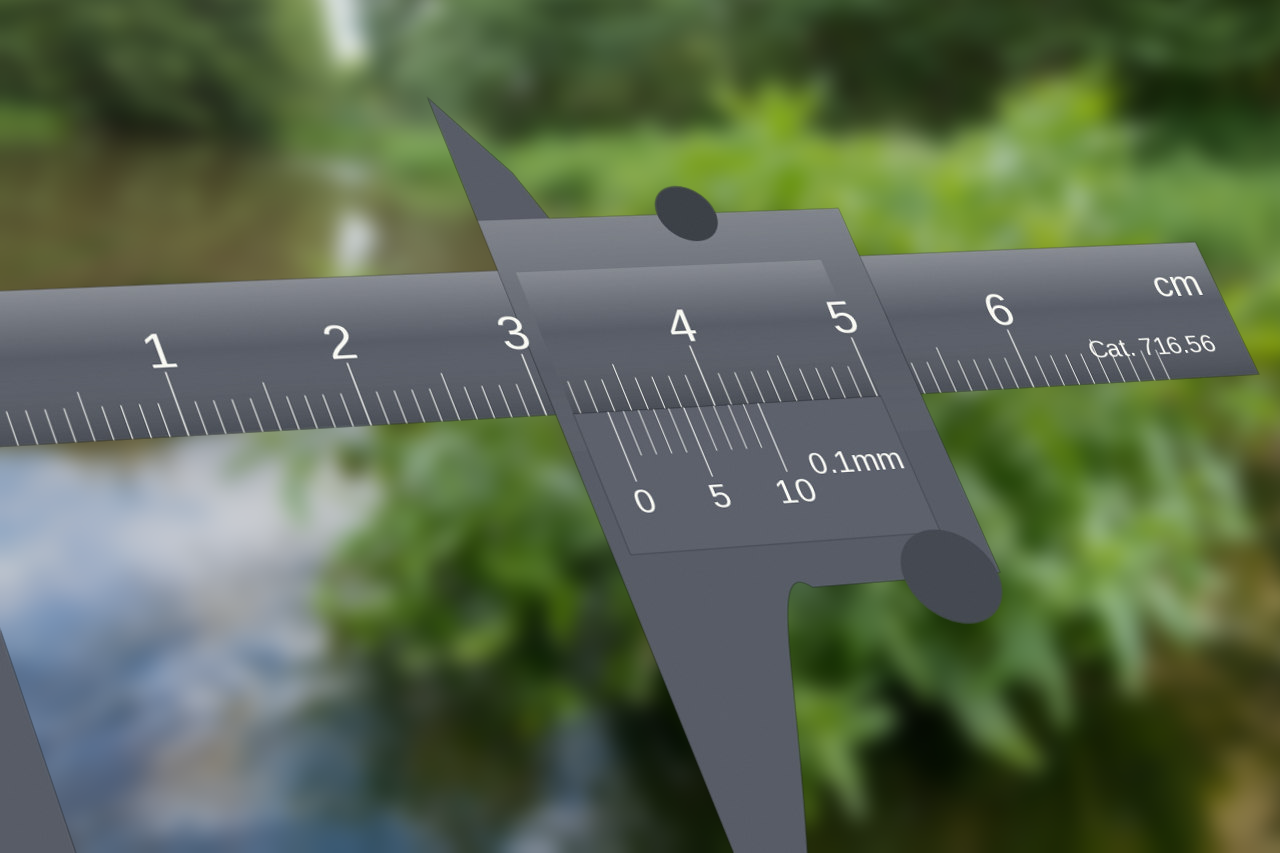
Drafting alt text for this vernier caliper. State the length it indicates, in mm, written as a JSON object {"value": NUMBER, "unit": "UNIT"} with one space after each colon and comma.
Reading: {"value": 33.6, "unit": "mm"}
